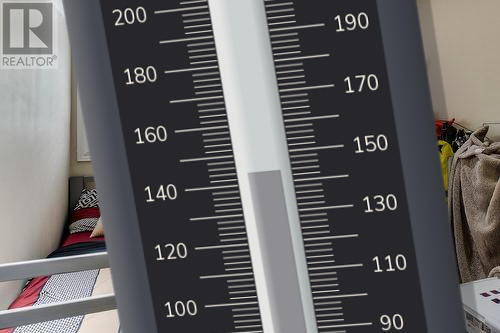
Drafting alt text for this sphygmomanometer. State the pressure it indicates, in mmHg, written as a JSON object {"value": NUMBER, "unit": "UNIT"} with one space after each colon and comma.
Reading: {"value": 144, "unit": "mmHg"}
